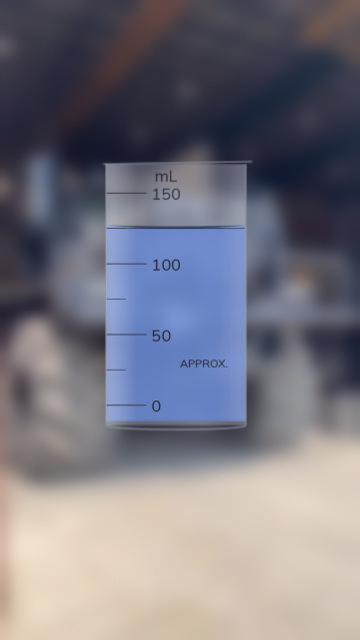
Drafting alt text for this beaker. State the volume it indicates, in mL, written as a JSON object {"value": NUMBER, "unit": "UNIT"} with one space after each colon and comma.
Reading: {"value": 125, "unit": "mL"}
